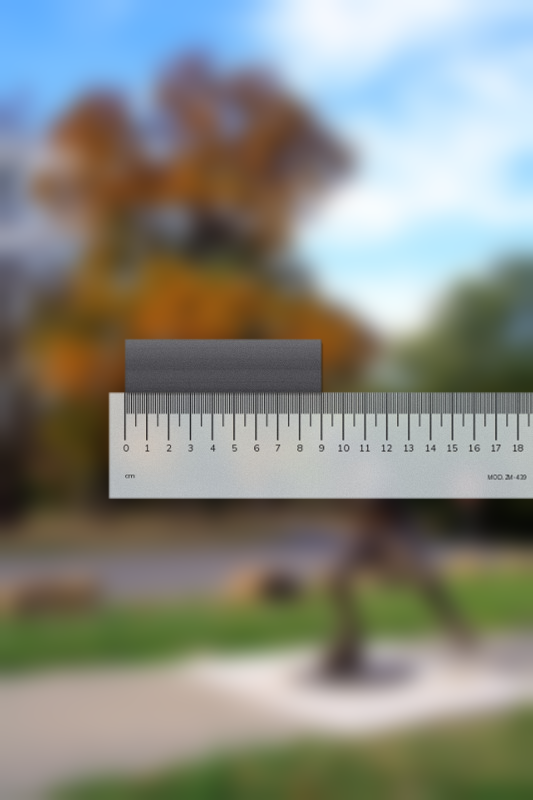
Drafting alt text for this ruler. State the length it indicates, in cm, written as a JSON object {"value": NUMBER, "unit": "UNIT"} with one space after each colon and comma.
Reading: {"value": 9, "unit": "cm"}
